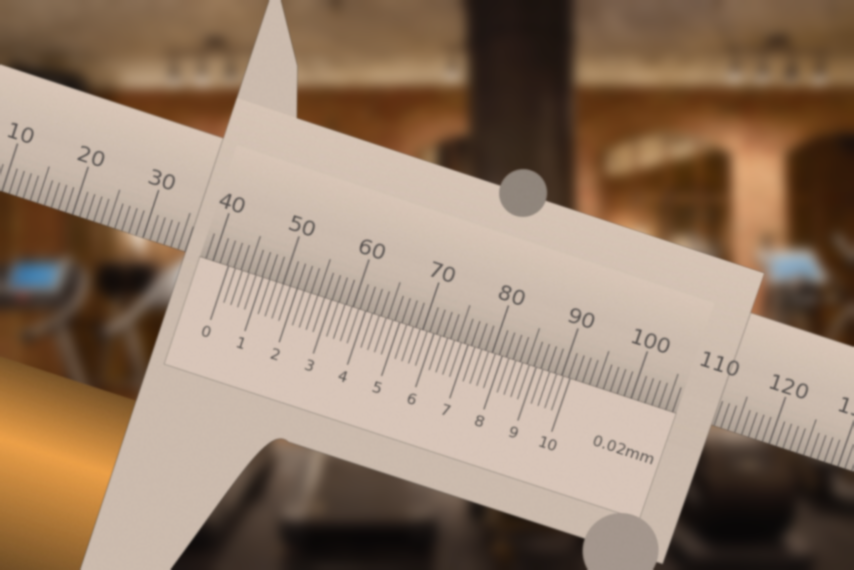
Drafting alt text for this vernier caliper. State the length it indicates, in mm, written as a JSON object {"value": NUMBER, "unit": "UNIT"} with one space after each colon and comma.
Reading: {"value": 42.2, "unit": "mm"}
